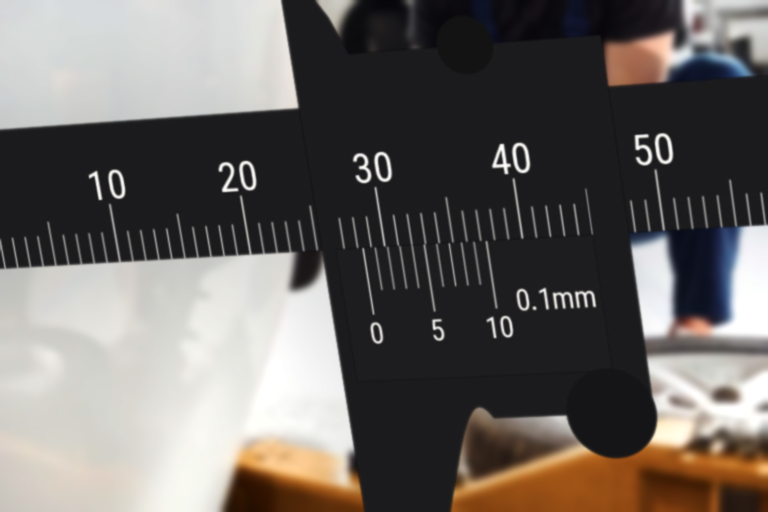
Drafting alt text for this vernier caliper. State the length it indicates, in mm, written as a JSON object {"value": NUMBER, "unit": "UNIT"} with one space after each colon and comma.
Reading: {"value": 28.4, "unit": "mm"}
